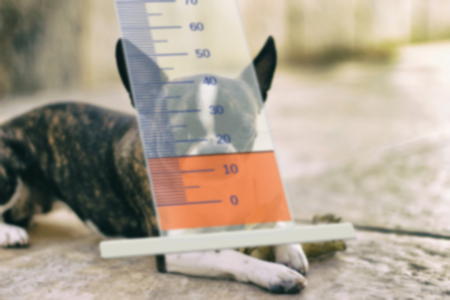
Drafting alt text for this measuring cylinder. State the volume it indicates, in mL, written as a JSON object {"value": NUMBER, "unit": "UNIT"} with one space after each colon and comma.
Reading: {"value": 15, "unit": "mL"}
